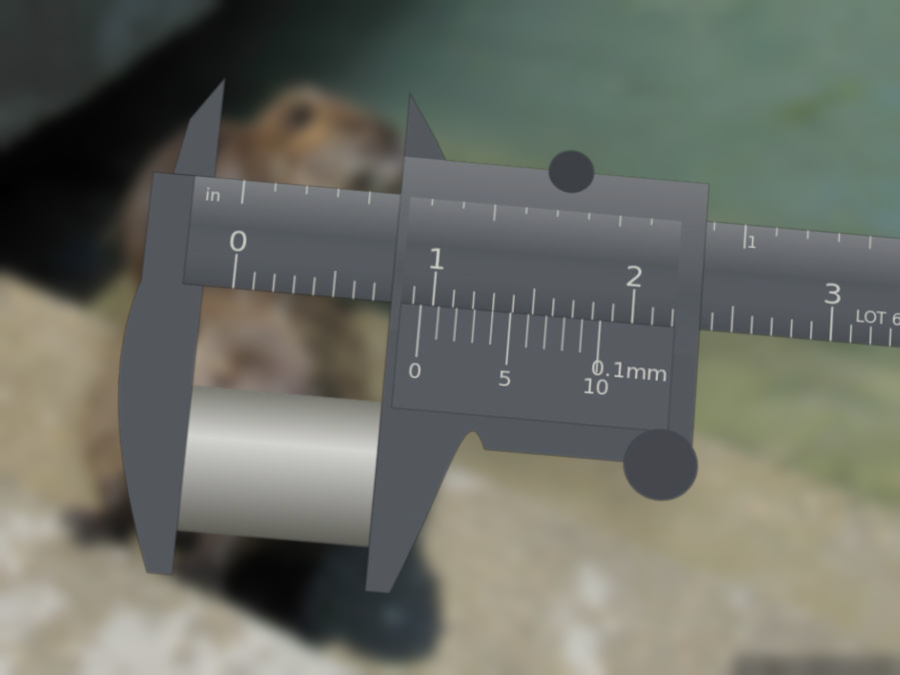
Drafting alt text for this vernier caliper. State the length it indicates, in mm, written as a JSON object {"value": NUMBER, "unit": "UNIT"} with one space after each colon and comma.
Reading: {"value": 9.4, "unit": "mm"}
